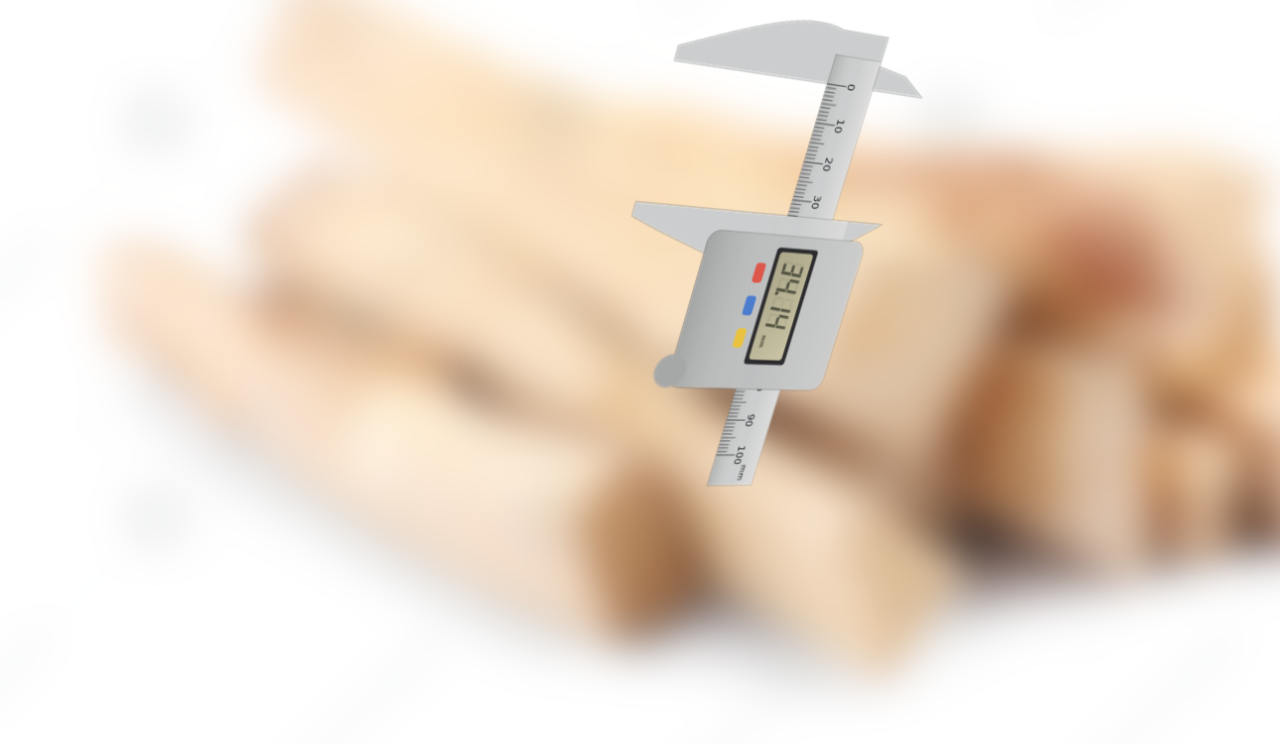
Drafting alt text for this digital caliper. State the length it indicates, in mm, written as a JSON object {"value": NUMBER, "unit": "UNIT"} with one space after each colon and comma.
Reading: {"value": 34.14, "unit": "mm"}
